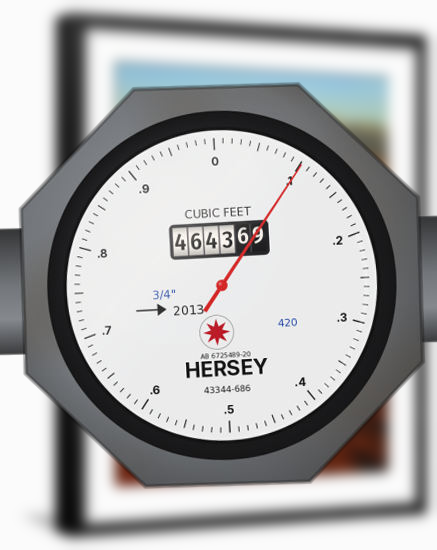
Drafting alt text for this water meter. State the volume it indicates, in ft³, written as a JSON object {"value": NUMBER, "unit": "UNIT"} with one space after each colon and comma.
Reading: {"value": 464369.10, "unit": "ft³"}
